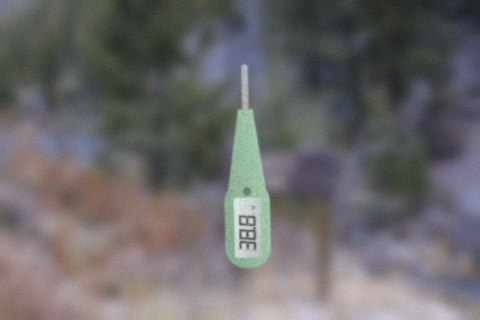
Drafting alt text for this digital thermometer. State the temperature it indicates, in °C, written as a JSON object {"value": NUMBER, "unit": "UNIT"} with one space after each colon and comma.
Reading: {"value": 38.8, "unit": "°C"}
